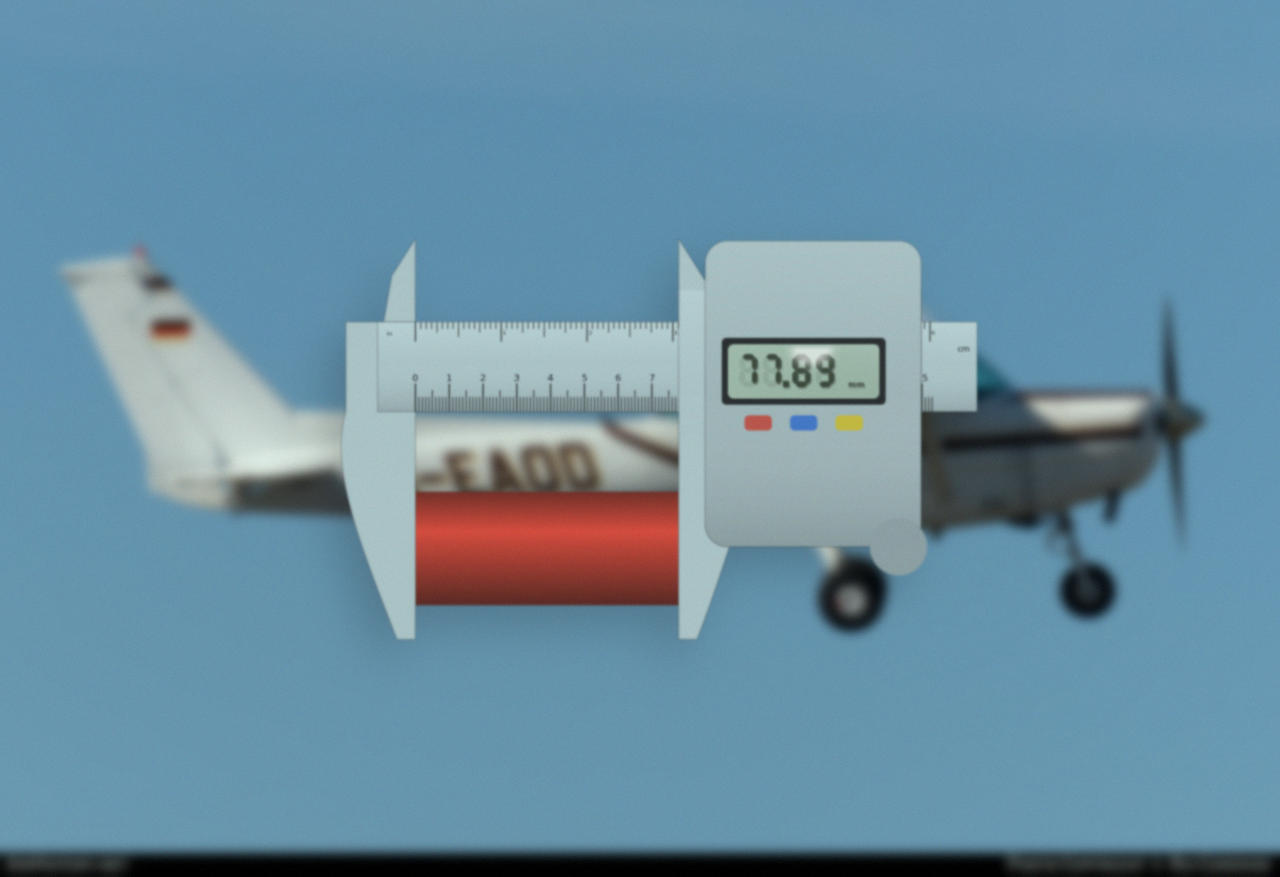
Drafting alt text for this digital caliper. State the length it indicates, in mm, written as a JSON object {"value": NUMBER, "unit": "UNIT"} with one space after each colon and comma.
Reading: {"value": 77.89, "unit": "mm"}
